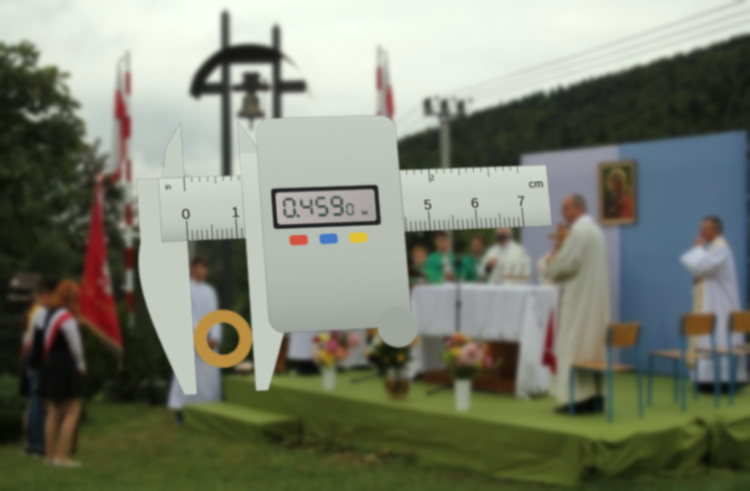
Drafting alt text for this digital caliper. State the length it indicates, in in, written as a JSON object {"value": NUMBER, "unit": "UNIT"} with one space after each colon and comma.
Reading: {"value": 0.4590, "unit": "in"}
